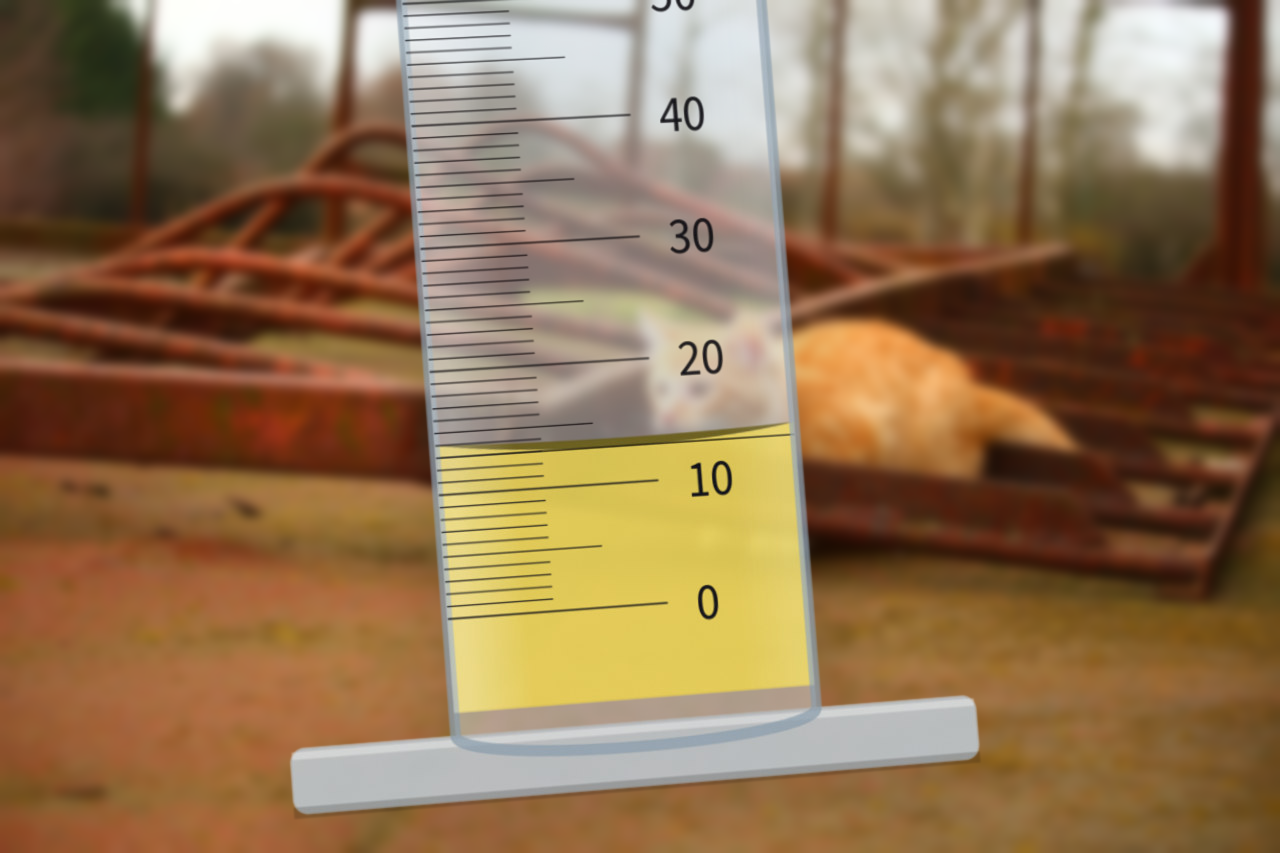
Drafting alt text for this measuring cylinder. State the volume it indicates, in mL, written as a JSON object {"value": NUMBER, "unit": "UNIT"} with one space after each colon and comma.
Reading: {"value": 13, "unit": "mL"}
